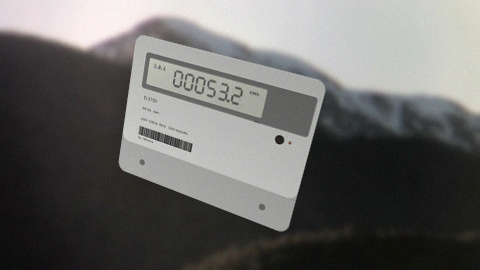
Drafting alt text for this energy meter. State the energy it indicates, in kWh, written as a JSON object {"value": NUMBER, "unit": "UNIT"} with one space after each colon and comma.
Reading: {"value": 53.2, "unit": "kWh"}
